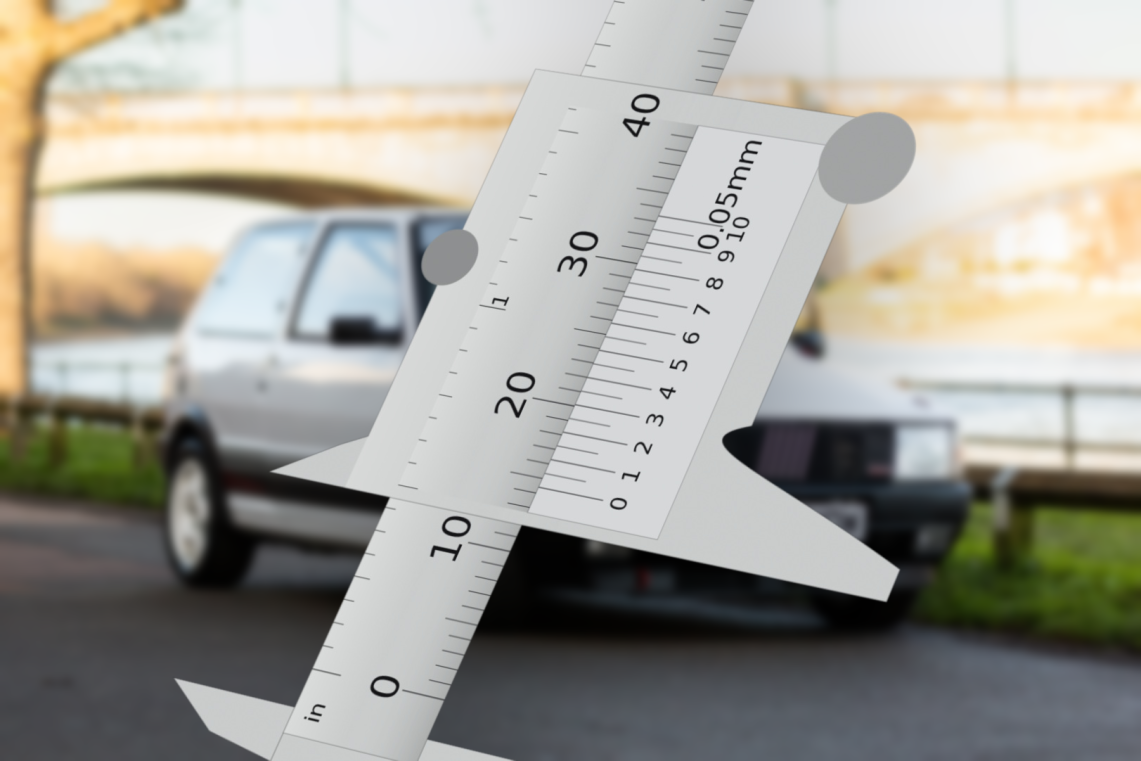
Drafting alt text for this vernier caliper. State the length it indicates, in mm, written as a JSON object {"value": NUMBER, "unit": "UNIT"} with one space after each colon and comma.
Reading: {"value": 14.4, "unit": "mm"}
